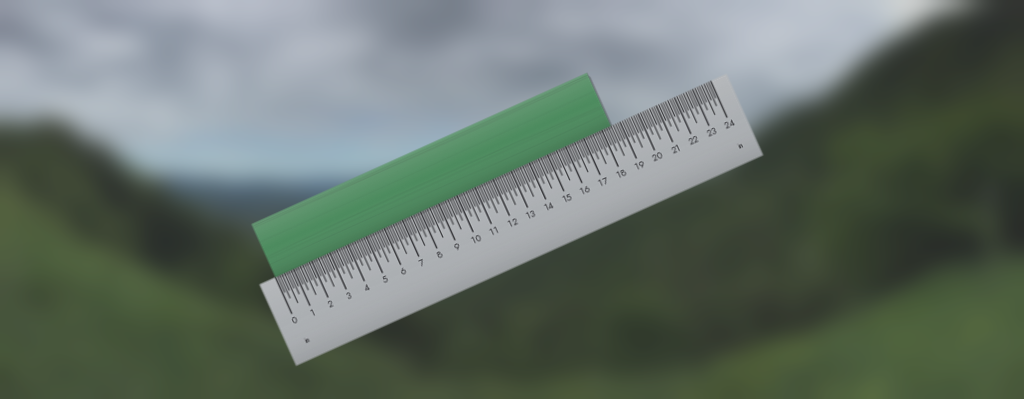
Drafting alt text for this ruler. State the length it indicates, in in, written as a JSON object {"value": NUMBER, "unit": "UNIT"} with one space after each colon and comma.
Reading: {"value": 18.5, "unit": "in"}
